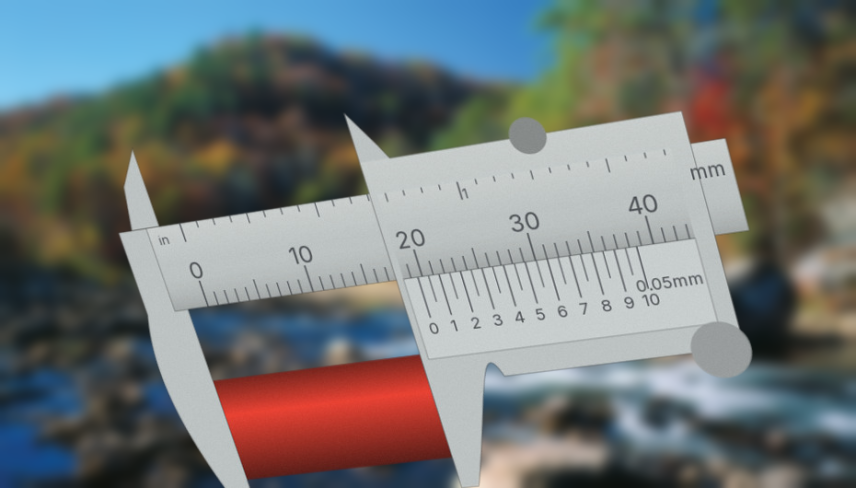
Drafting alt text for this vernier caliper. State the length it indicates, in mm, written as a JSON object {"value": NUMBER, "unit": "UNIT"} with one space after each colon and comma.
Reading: {"value": 19.6, "unit": "mm"}
